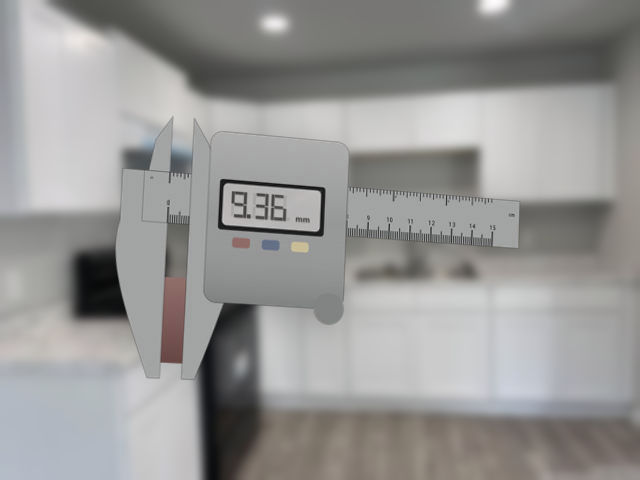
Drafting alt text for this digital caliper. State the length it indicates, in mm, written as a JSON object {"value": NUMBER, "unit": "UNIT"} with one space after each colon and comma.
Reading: {"value": 9.36, "unit": "mm"}
